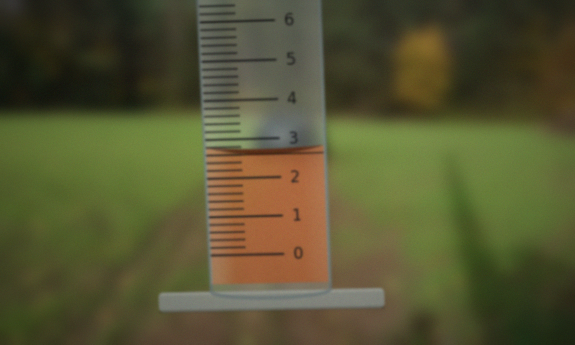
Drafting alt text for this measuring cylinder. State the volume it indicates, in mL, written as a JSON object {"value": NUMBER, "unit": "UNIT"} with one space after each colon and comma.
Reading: {"value": 2.6, "unit": "mL"}
